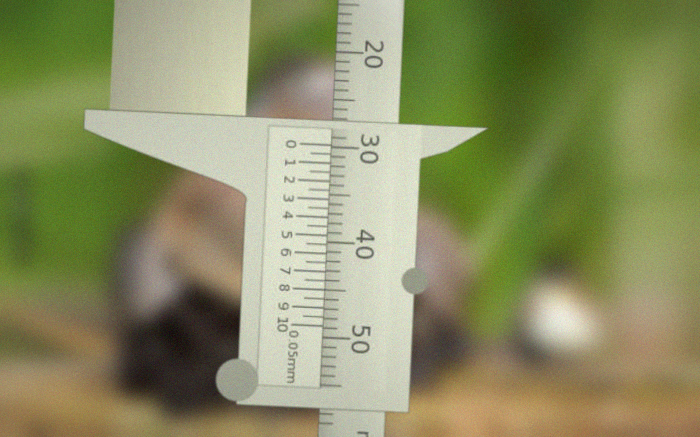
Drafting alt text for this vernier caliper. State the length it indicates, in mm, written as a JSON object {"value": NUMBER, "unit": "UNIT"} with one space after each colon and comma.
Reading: {"value": 29.8, "unit": "mm"}
